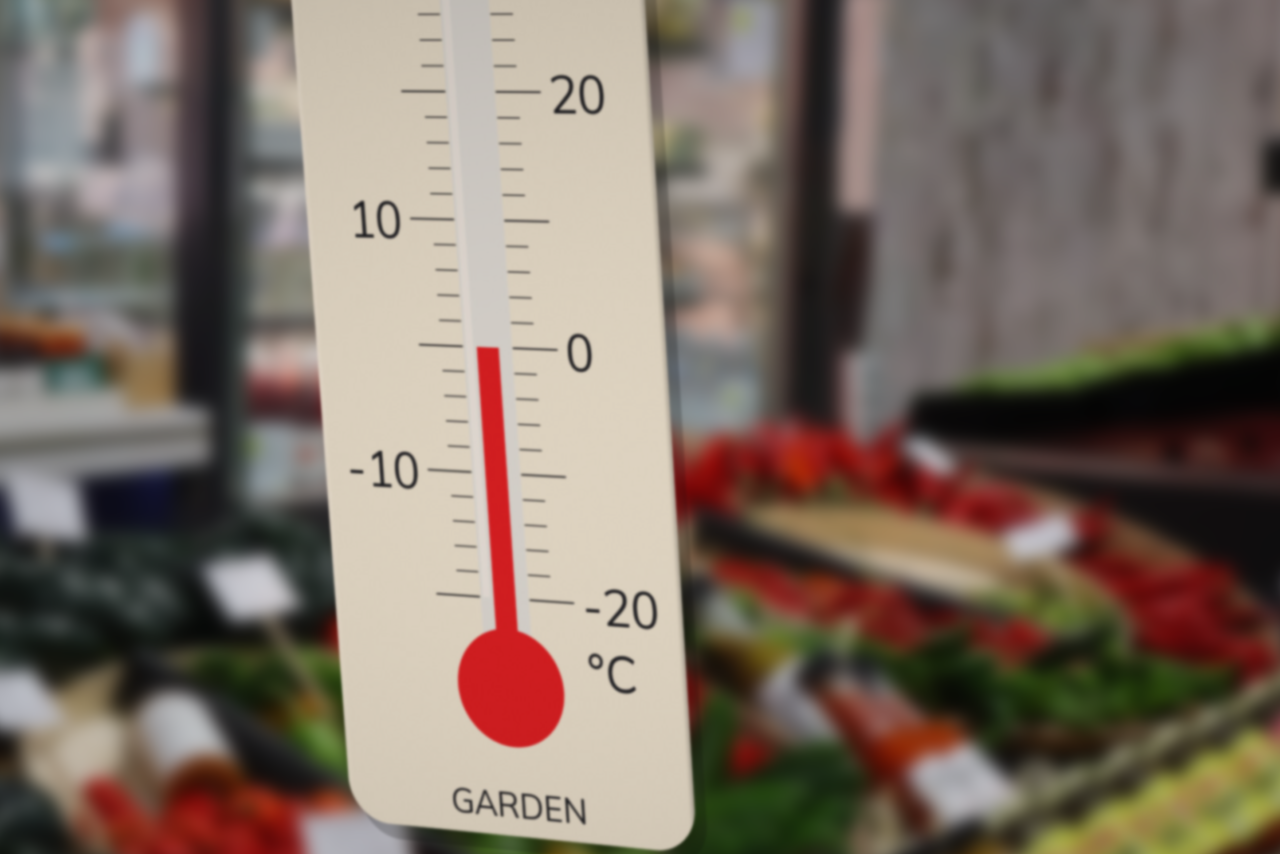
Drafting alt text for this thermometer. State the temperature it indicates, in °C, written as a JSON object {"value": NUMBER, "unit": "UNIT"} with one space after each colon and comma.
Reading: {"value": 0, "unit": "°C"}
